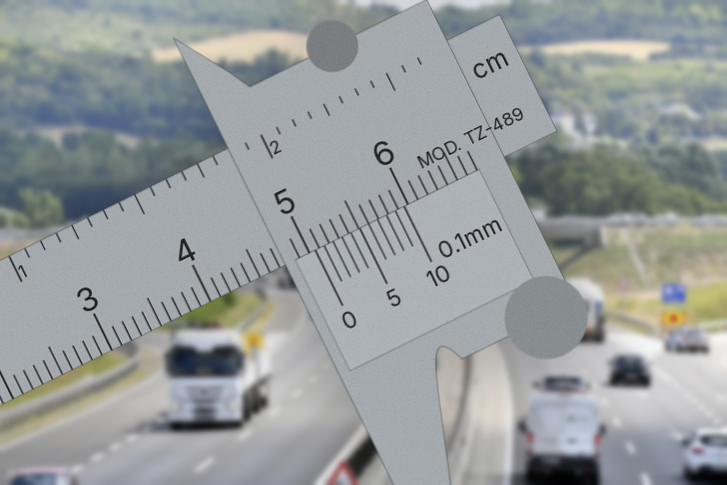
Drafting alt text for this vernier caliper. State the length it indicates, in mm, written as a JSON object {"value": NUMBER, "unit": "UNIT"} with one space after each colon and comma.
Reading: {"value": 50.6, "unit": "mm"}
